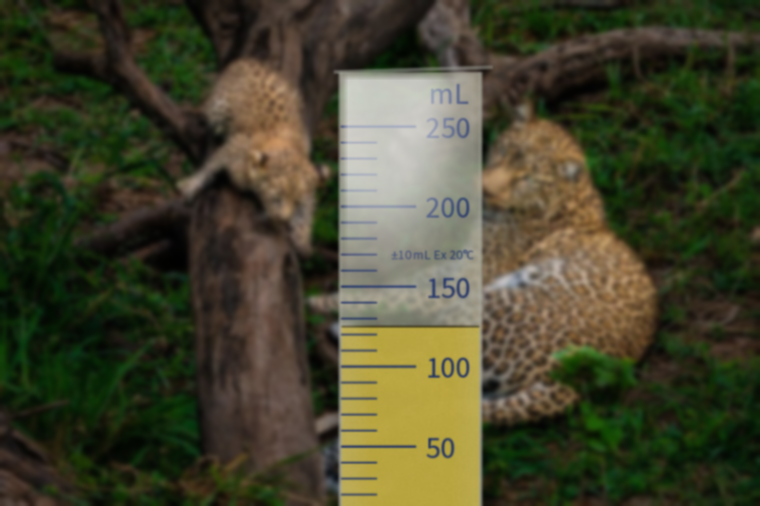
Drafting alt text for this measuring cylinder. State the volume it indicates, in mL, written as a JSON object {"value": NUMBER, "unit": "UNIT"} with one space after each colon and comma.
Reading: {"value": 125, "unit": "mL"}
